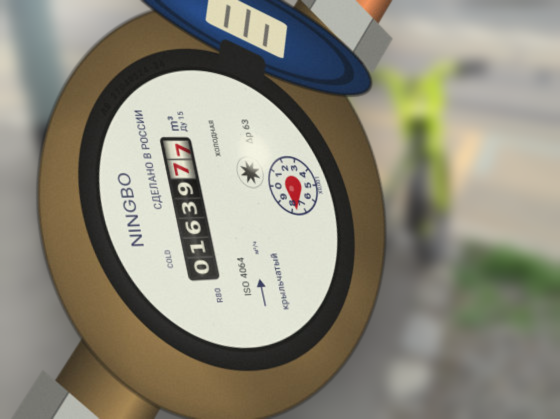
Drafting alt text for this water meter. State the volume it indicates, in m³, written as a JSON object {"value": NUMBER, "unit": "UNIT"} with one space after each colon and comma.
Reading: {"value": 1639.767, "unit": "m³"}
